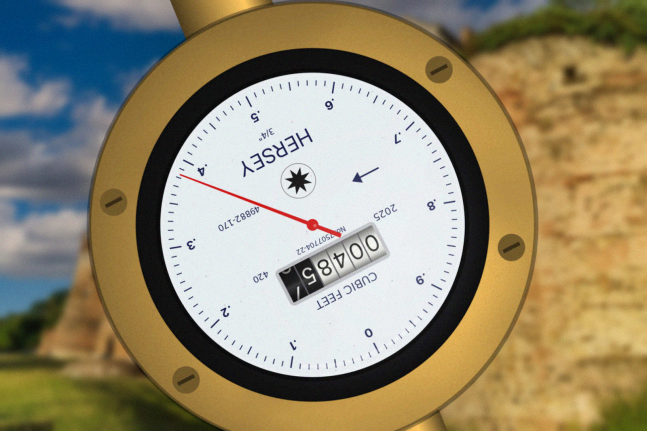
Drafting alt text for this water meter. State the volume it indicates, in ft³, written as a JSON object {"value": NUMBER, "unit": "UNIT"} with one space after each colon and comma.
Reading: {"value": 4857.38, "unit": "ft³"}
